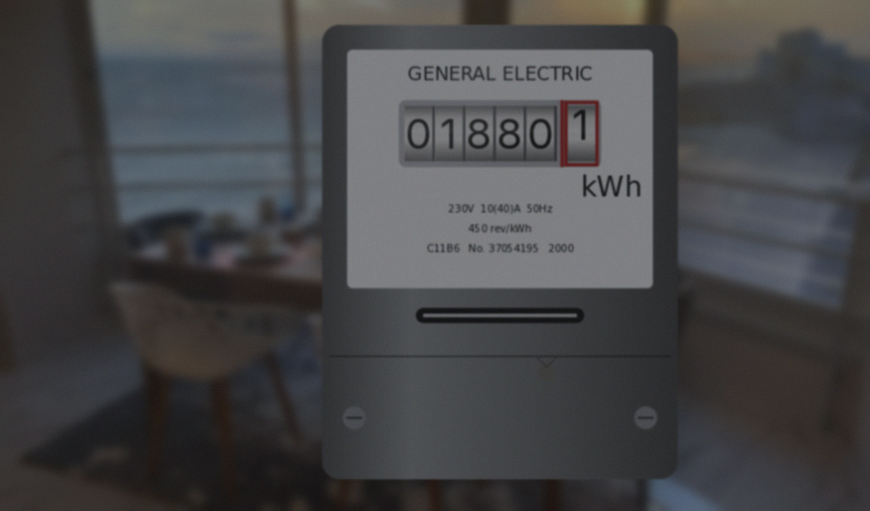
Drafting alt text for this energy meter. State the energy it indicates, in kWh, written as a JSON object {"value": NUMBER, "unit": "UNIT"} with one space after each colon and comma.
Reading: {"value": 1880.1, "unit": "kWh"}
